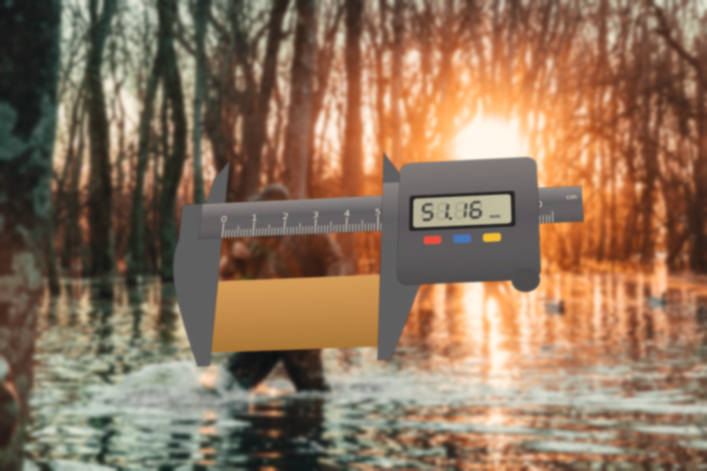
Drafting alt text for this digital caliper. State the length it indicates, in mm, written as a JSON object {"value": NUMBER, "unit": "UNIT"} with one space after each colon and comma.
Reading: {"value": 51.16, "unit": "mm"}
